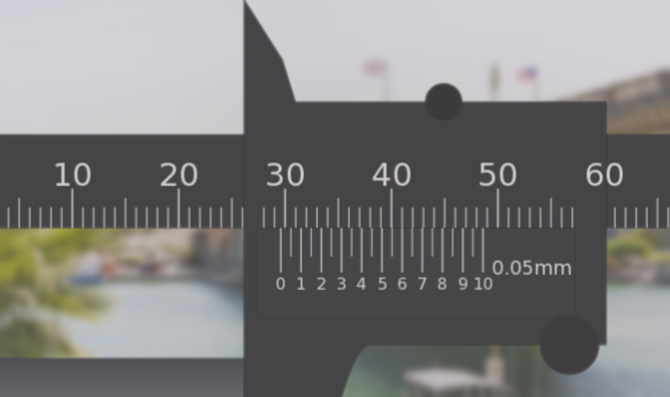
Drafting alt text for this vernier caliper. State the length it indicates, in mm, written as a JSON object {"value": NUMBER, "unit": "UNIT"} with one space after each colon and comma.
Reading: {"value": 29.6, "unit": "mm"}
